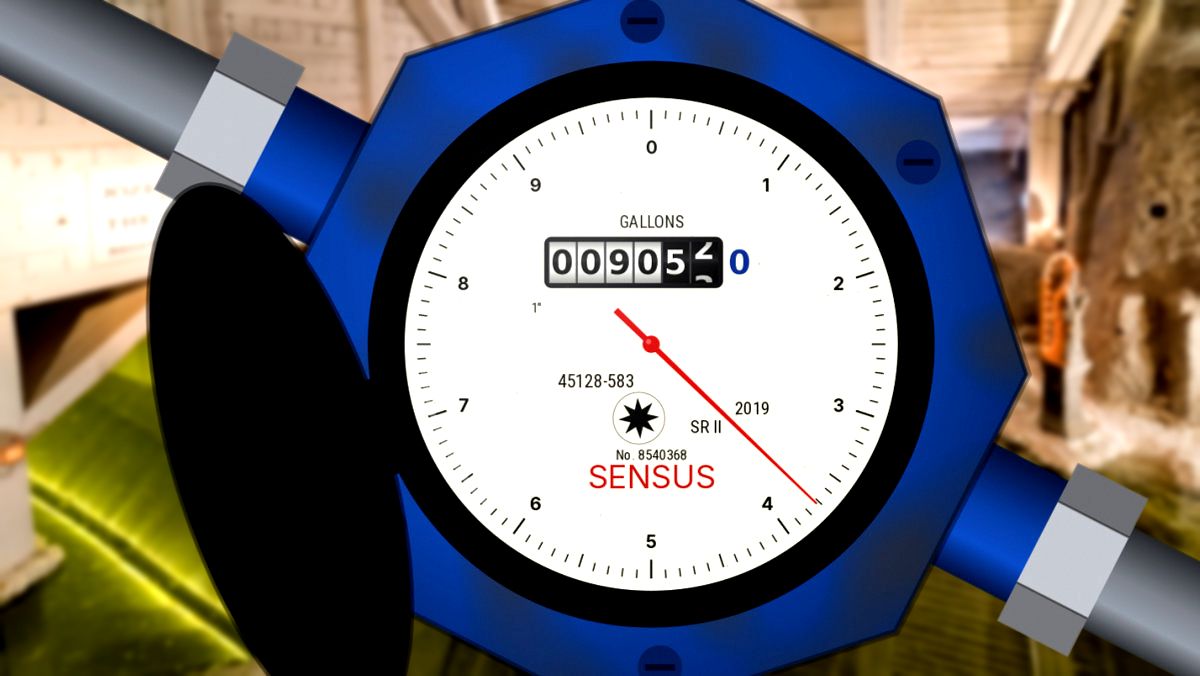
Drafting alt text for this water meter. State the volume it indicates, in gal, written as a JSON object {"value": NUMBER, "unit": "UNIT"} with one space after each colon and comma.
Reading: {"value": 90523.7, "unit": "gal"}
